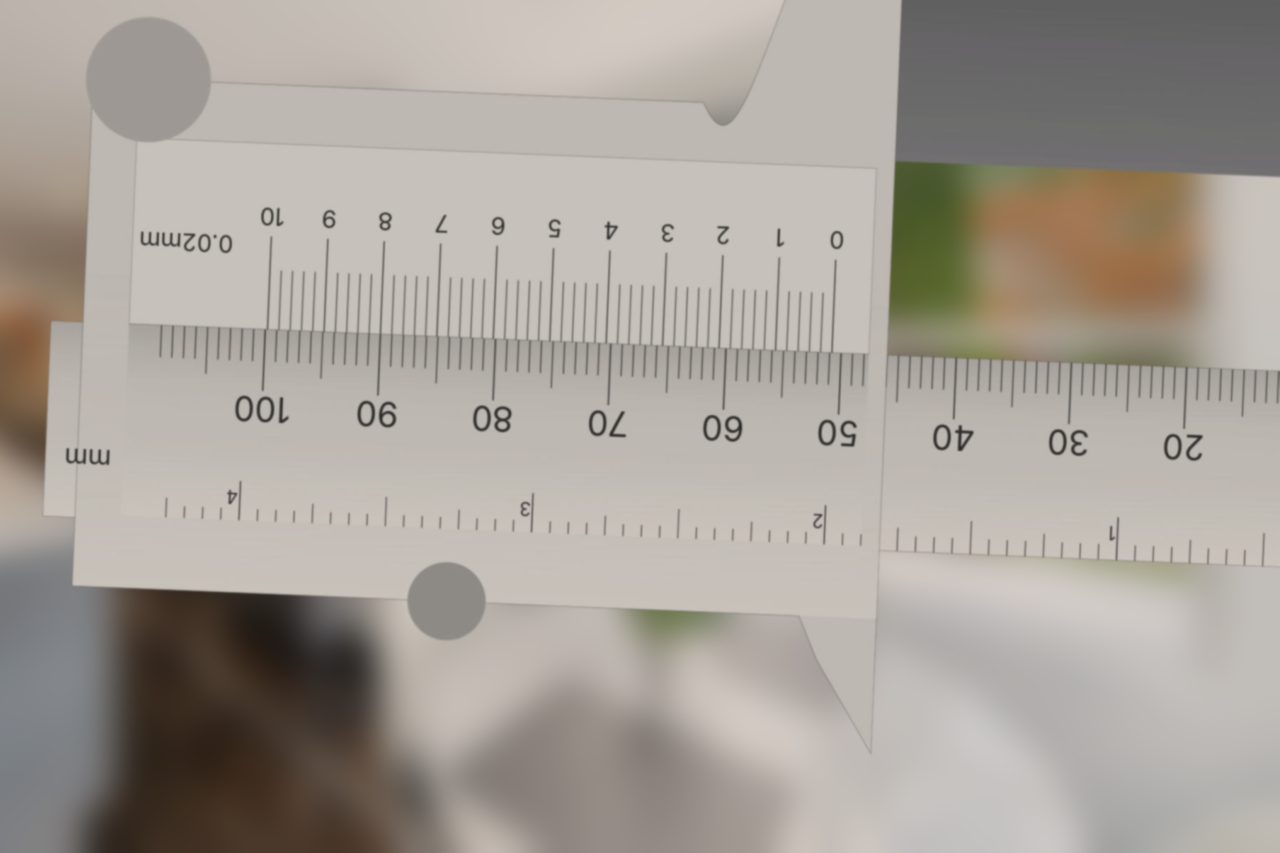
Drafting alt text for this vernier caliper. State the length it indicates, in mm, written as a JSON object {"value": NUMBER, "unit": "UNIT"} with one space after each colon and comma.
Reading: {"value": 50.8, "unit": "mm"}
